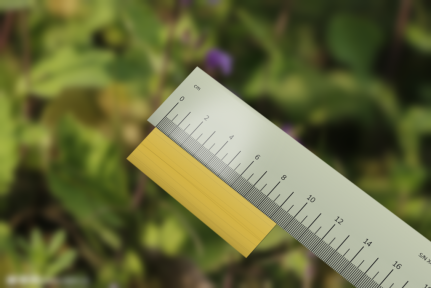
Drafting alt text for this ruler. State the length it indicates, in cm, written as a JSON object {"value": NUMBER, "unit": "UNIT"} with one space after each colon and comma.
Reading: {"value": 9.5, "unit": "cm"}
